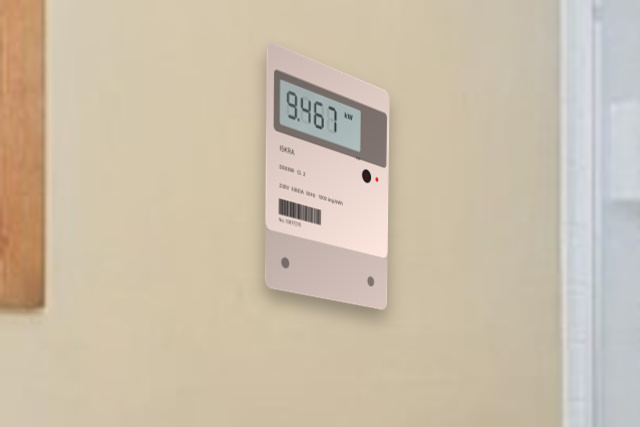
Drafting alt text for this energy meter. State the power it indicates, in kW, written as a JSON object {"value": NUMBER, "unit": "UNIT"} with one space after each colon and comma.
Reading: {"value": 9.467, "unit": "kW"}
